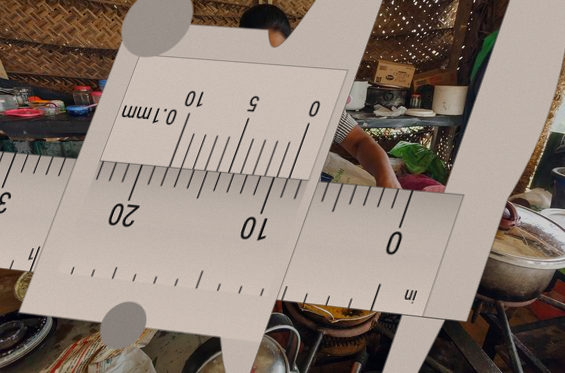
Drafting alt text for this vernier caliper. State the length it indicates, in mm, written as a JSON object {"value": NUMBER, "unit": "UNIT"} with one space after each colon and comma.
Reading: {"value": 8.9, "unit": "mm"}
